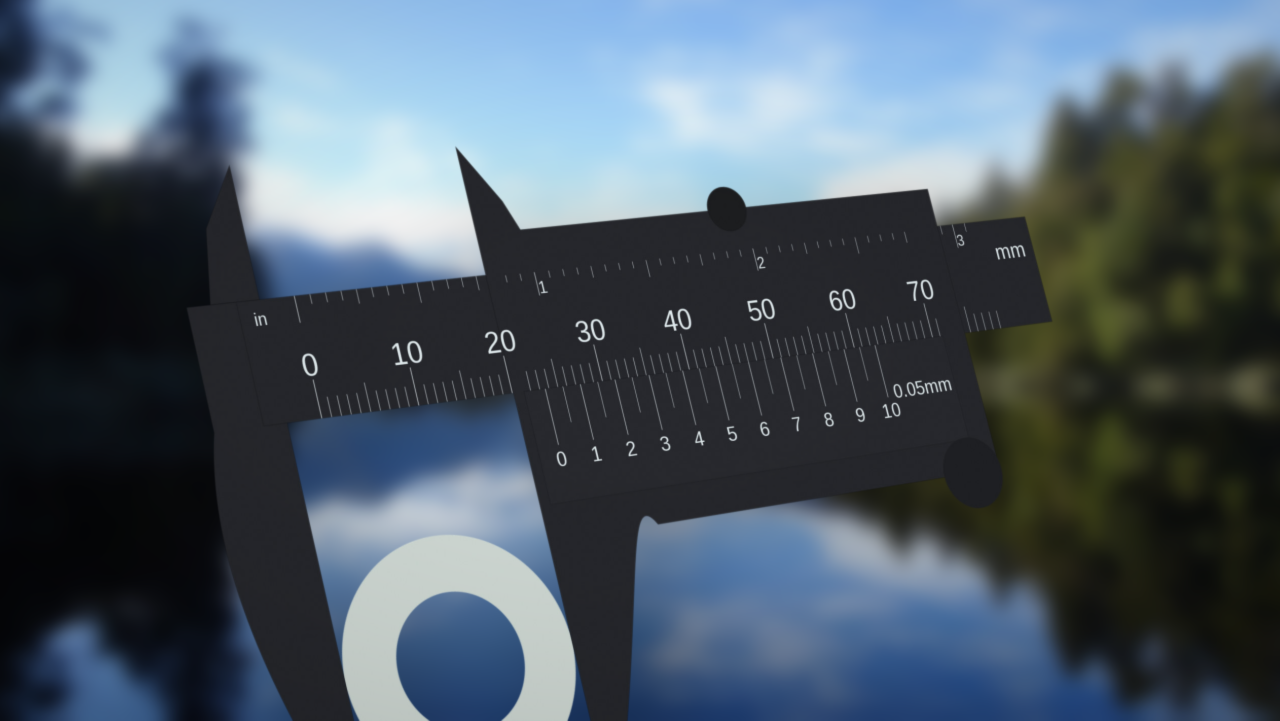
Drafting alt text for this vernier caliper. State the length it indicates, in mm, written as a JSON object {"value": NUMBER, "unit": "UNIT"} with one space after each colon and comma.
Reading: {"value": 23.6, "unit": "mm"}
